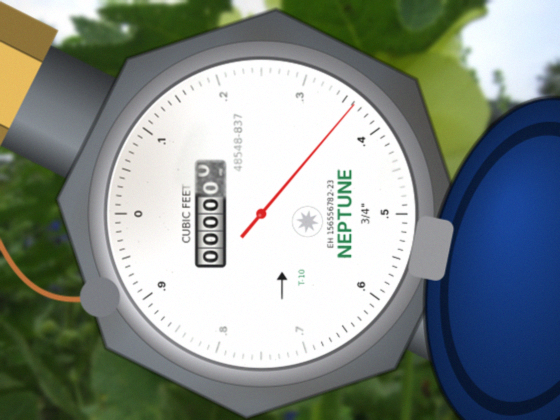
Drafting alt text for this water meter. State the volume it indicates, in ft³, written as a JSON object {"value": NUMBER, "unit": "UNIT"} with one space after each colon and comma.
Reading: {"value": 0.36, "unit": "ft³"}
